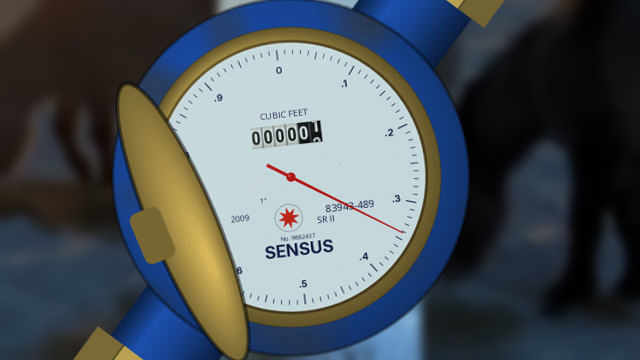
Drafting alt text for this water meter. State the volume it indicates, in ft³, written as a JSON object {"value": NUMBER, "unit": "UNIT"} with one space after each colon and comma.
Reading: {"value": 1.34, "unit": "ft³"}
